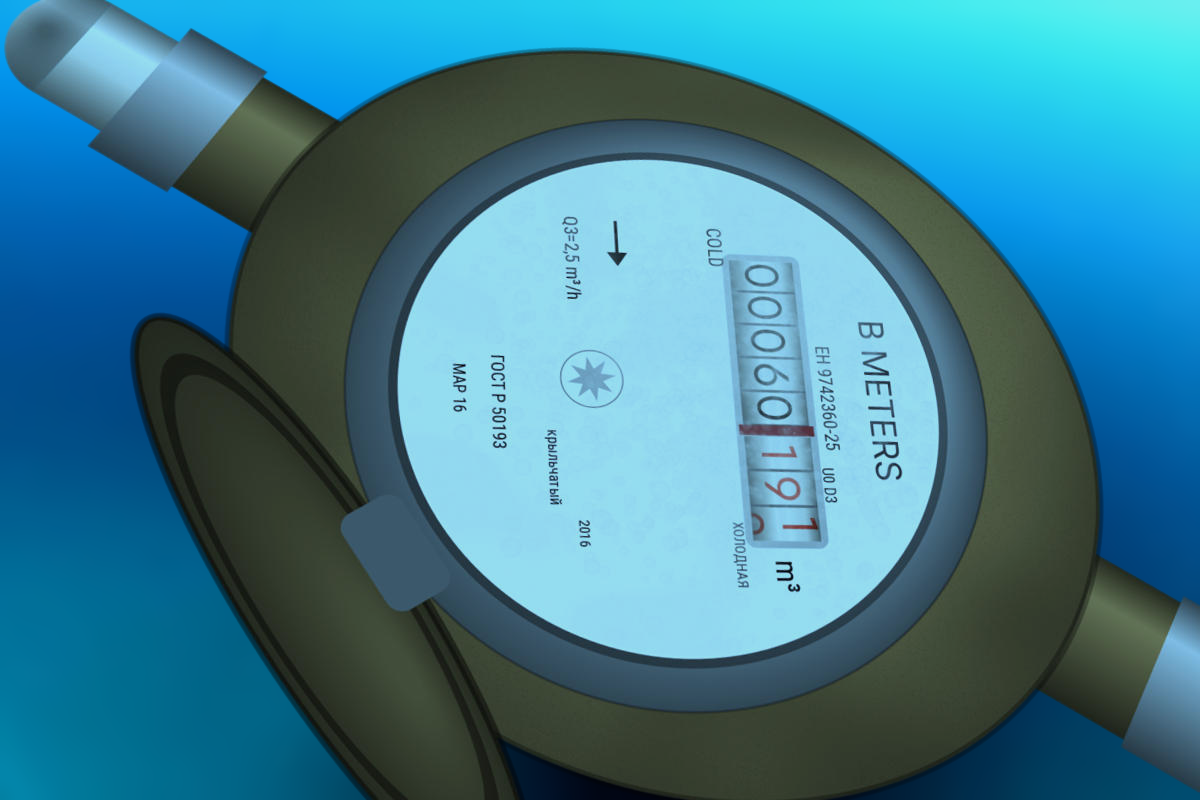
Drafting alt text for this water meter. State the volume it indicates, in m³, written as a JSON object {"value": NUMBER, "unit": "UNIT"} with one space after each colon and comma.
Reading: {"value": 60.191, "unit": "m³"}
